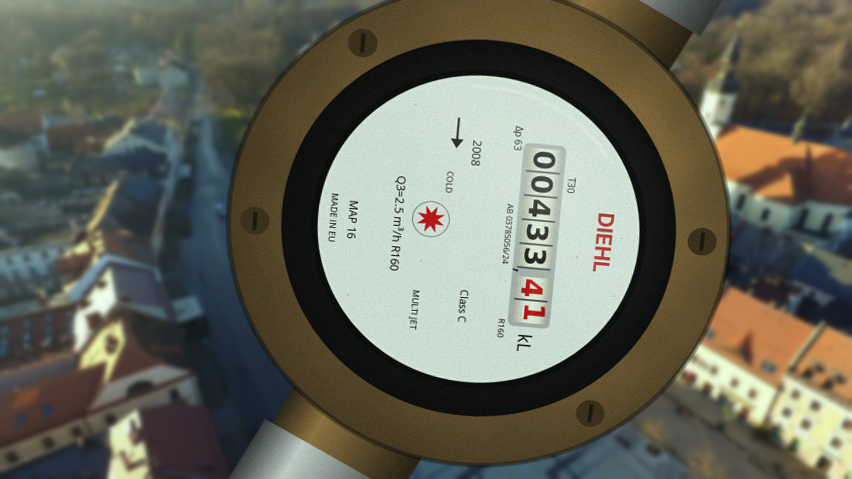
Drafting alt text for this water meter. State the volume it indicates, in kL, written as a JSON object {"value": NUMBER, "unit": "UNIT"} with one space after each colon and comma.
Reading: {"value": 433.41, "unit": "kL"}
